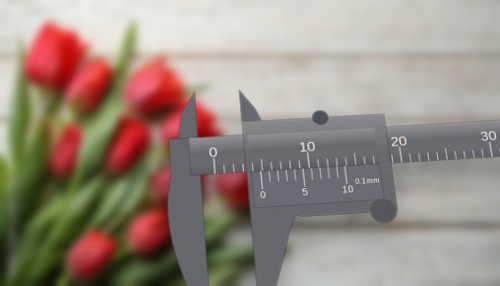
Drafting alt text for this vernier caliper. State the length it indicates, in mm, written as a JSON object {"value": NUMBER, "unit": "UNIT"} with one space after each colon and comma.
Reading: {"value": 4.8, "unit": "mm"}
